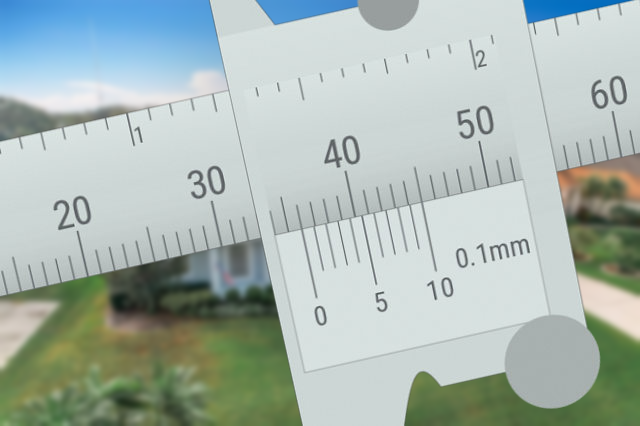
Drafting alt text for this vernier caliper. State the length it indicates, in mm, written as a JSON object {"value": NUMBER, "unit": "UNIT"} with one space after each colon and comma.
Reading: {"value": 36.0, "unit": "mm"}
